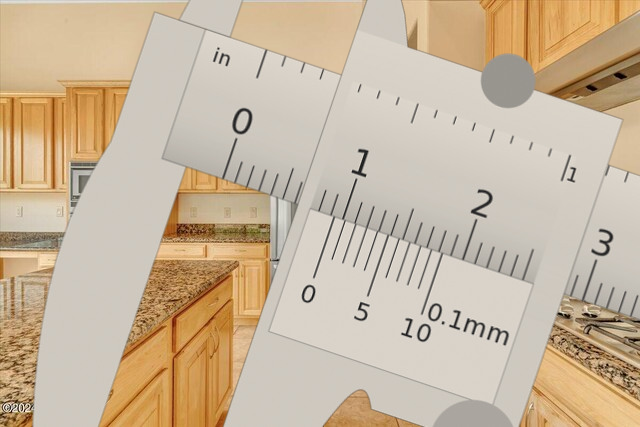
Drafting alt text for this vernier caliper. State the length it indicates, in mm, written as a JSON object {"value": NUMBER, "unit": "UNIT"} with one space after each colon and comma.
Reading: {"value": 9.3, "unit": "mm"}
